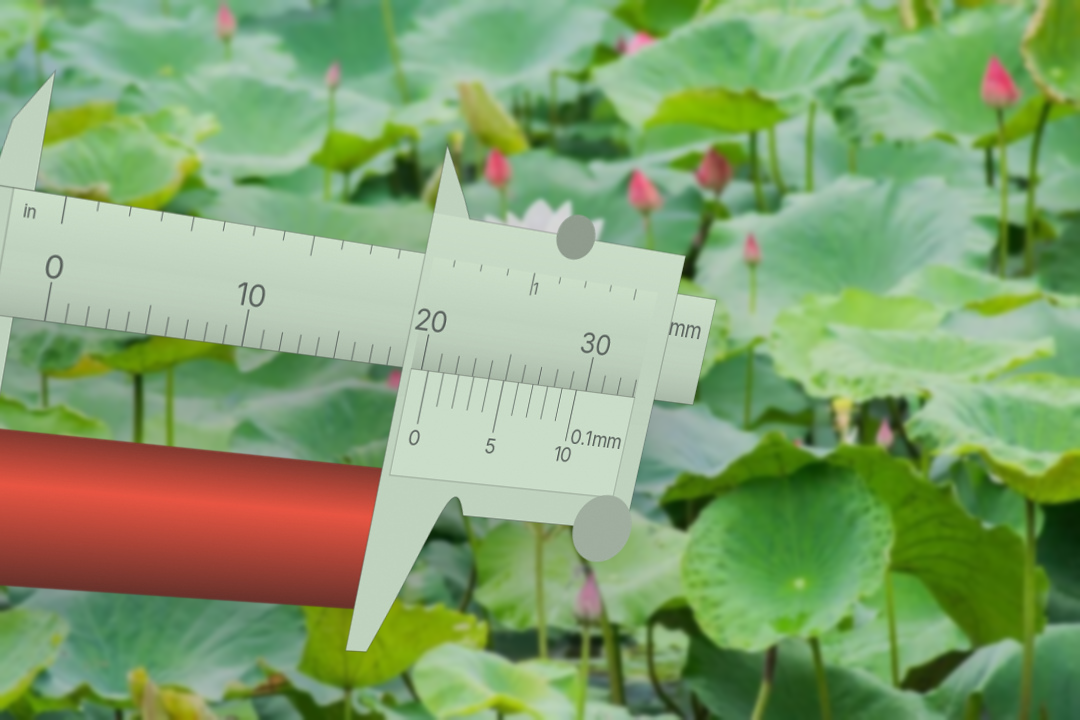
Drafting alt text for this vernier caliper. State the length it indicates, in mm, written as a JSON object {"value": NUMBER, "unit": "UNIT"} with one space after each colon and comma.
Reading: {"value": 20.4, "unit": "mm"}
